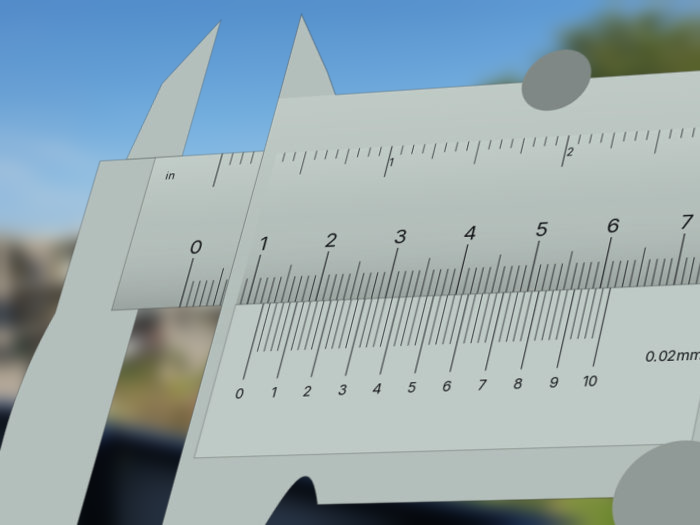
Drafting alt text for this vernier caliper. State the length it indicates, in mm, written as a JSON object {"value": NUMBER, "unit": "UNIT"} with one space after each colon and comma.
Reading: {"value": 12.4, "unit": "mm"}
